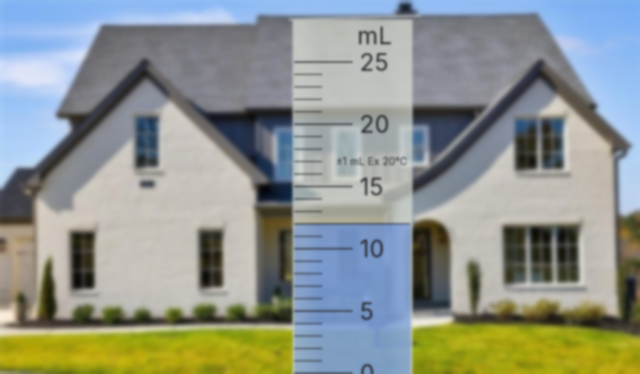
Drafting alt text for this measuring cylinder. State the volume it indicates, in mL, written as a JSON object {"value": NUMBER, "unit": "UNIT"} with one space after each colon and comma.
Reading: {"value": 12, "unit": "mL"}
